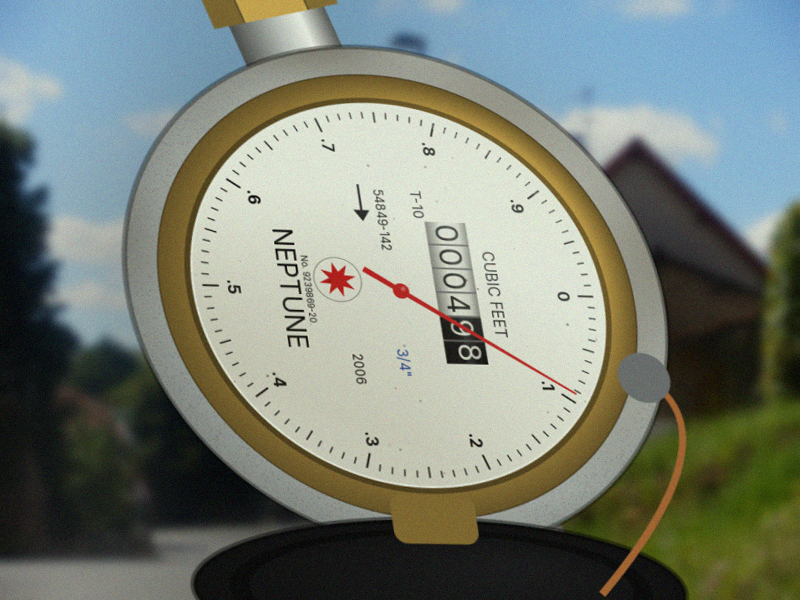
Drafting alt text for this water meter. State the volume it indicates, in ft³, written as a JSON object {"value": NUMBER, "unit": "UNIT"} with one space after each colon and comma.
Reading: {"value": 498.09, "unit": "ft³"}
